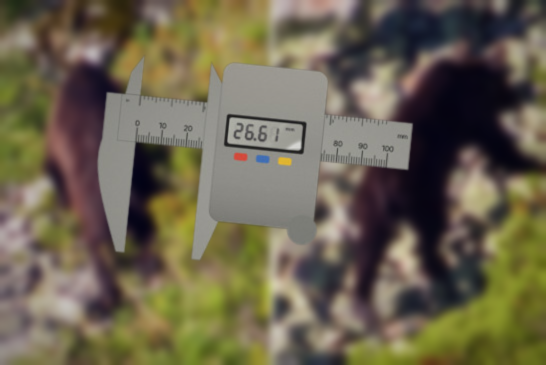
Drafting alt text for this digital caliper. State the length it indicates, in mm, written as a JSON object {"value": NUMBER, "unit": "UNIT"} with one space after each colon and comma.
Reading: {"value": 26.61, "unit": "mm"}
